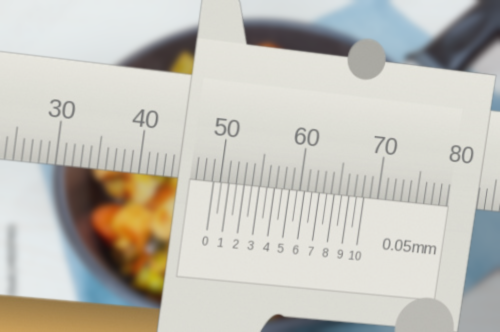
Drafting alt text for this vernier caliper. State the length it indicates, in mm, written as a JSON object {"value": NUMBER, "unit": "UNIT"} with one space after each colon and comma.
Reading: {"value": 49.2, "unit": "mm"}
